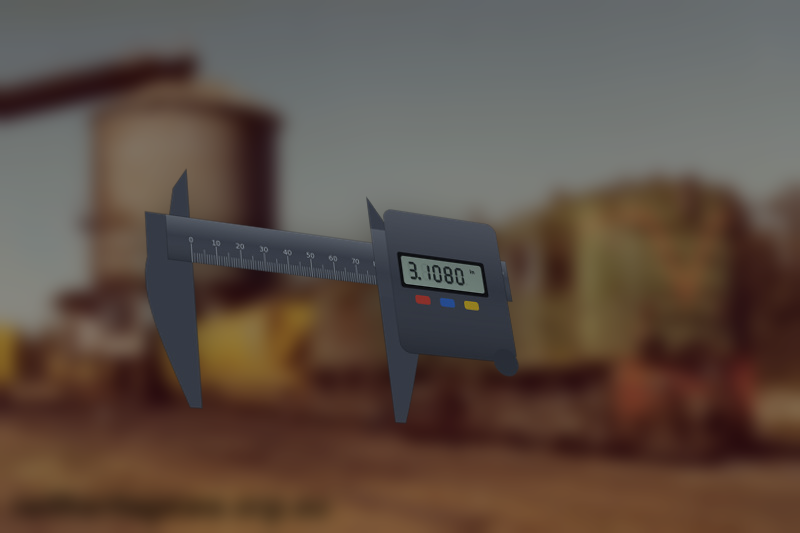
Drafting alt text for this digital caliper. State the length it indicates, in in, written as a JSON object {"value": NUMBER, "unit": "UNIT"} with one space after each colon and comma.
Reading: {"value": 3.1080, "unit": "in"}
